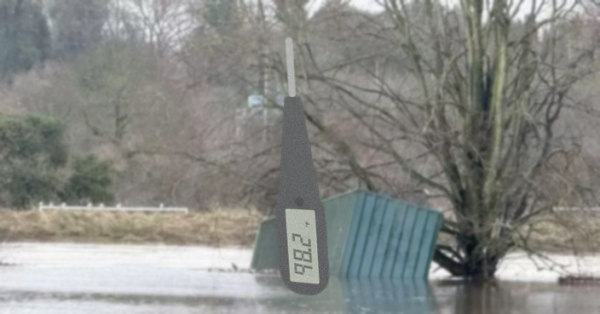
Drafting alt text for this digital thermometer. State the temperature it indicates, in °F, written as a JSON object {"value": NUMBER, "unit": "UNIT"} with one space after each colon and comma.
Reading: {"value": 98.2, "unit": "°F"}
